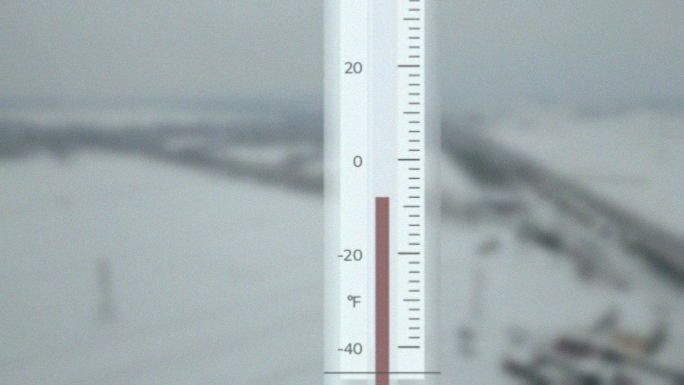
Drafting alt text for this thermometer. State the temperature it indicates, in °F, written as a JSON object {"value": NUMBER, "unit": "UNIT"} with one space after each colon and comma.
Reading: {"value": -8, "unit": "°F"}
